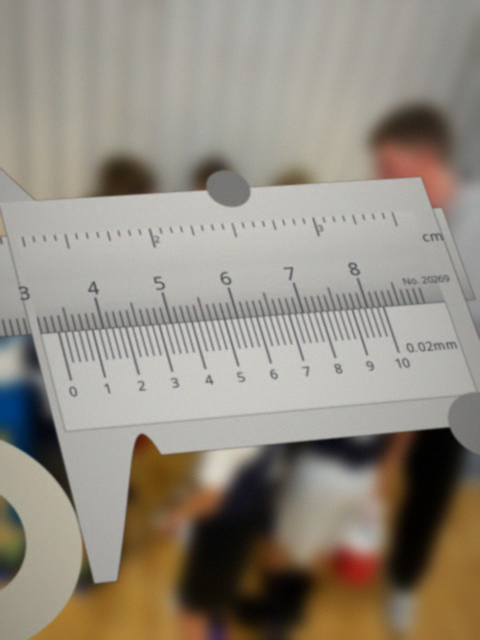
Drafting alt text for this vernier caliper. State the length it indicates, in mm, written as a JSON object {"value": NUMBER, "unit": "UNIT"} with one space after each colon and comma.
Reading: {"value": 33.5, "unit": "mm"}
